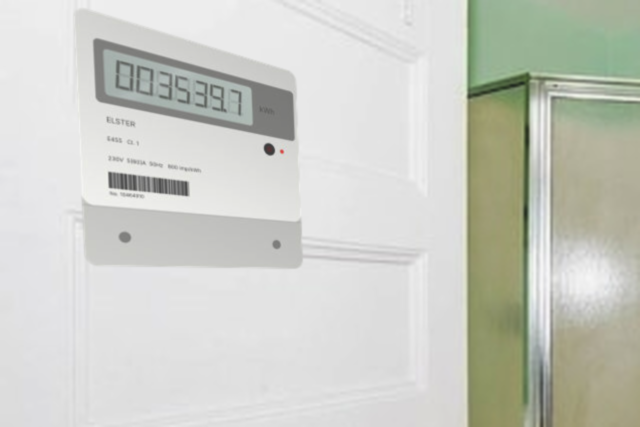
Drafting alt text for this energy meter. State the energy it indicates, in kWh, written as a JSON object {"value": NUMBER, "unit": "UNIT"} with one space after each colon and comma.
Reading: {"value": 3539.7, "unit": "kWh"}
